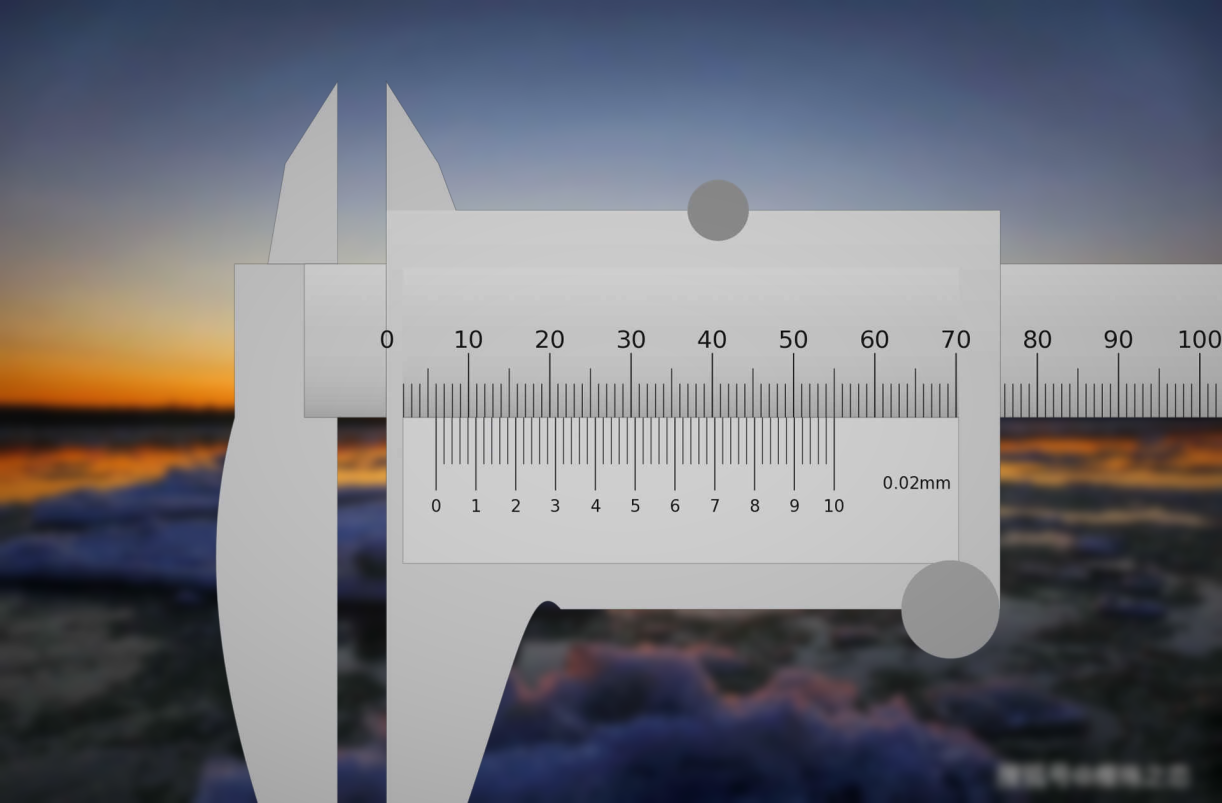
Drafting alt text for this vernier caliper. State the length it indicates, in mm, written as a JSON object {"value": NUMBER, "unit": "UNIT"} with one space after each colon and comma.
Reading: {"value": 6.0, "unit": "mm"}
